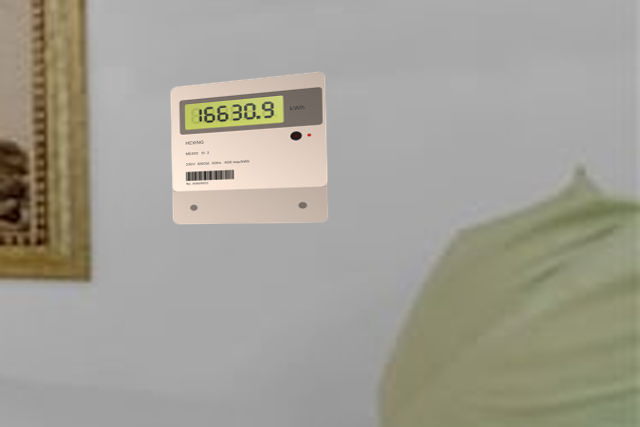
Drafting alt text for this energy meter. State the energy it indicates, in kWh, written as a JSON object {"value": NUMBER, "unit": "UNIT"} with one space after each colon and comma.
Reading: {"value": 16630.9, "unit": "kWh"}
